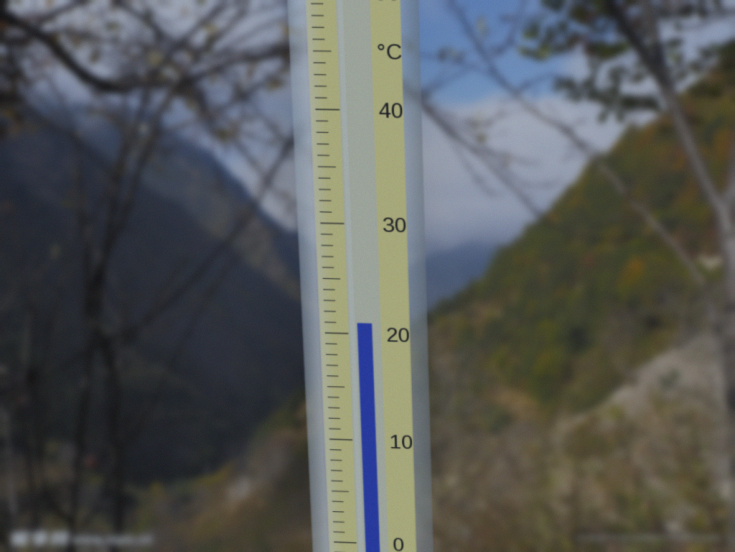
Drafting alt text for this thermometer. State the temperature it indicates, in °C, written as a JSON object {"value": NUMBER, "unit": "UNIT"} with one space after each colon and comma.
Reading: {"value": 21, "unit": "°C"}
